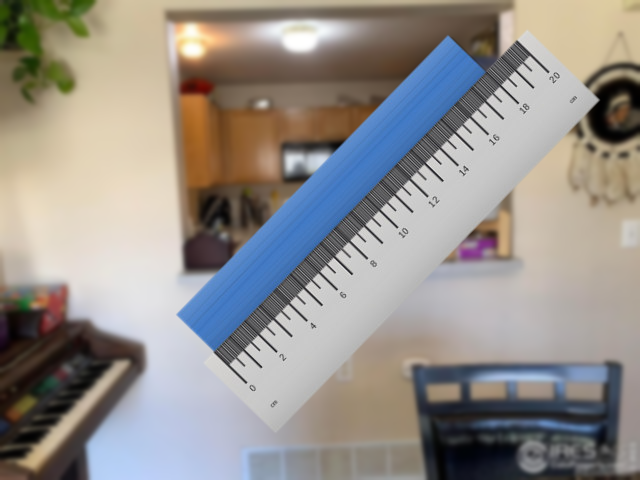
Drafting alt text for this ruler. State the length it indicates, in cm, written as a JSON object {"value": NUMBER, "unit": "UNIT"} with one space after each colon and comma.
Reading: {"value": 18, "unit": "cm"}
